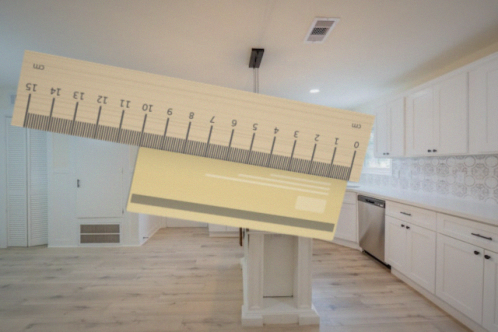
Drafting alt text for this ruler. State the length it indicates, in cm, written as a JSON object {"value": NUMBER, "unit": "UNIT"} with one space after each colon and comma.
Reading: {"value": 10, "unit": "cm"}
